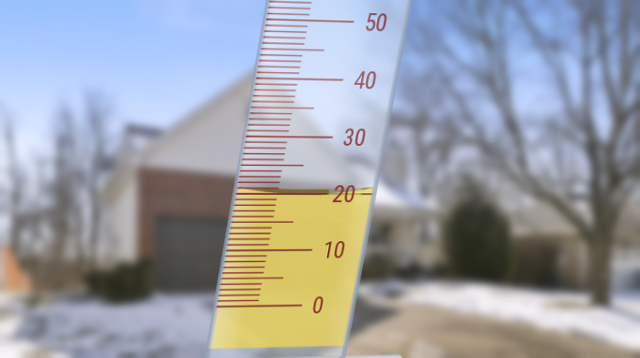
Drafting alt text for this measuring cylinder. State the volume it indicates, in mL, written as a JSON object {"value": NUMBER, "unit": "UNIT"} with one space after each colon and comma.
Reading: {"value": 20, "unit": "mL"}
